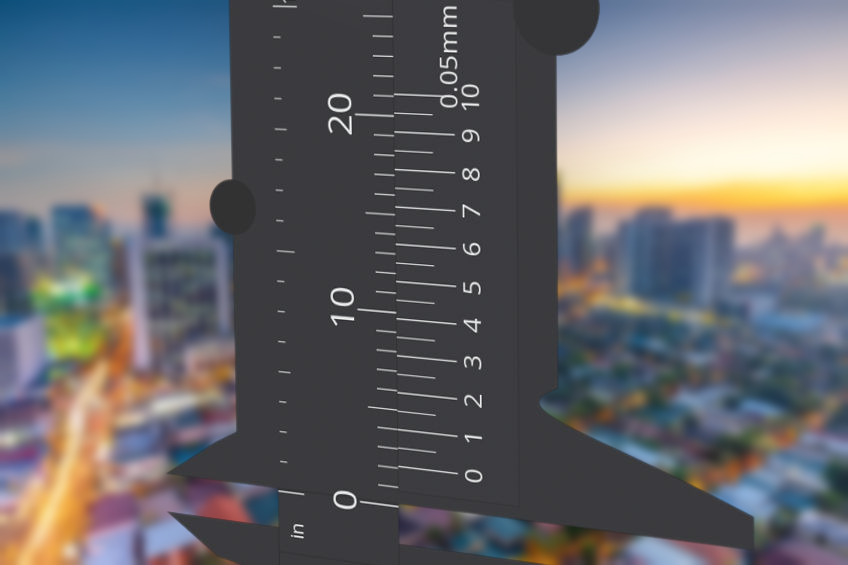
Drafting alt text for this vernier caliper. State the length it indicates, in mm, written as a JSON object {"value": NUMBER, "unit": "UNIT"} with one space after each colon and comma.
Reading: {"value": 2.1, "unit": "mm"}
